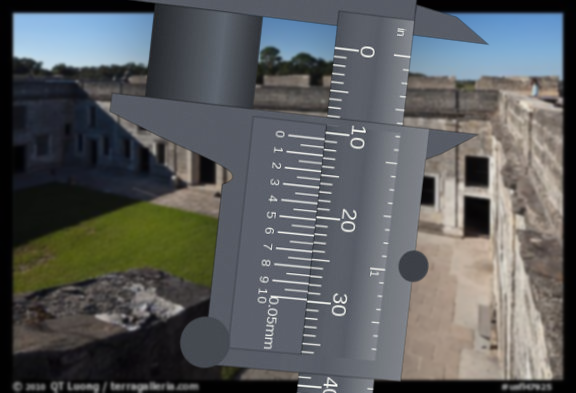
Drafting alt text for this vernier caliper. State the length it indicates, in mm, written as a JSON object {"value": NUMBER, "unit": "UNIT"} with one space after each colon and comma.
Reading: {"value": 10.8, "unit": "mm"}
